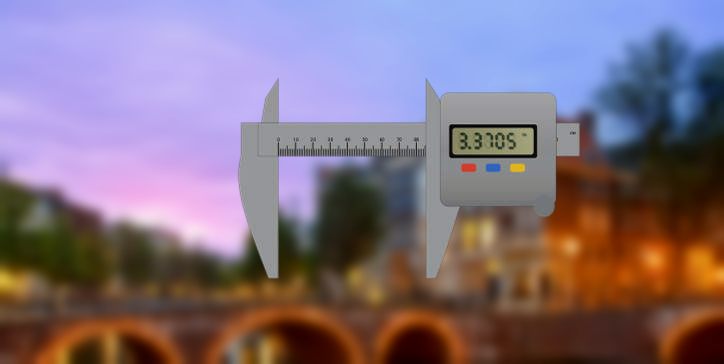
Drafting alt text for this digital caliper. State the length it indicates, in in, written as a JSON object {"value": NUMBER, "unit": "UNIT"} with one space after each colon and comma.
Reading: {"value": 3.3705, "unit": "in"}
